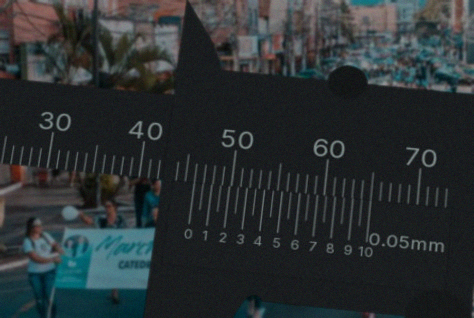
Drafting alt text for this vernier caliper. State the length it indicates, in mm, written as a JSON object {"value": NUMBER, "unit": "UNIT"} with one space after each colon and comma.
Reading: {"value": 46.0, "unit": "mm"}
